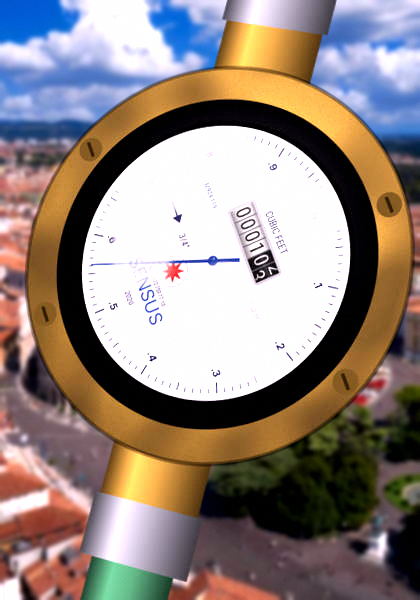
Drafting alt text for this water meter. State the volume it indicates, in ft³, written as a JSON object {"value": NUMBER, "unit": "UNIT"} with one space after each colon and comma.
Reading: {"value": 102.56, "unit": "ft³"}
